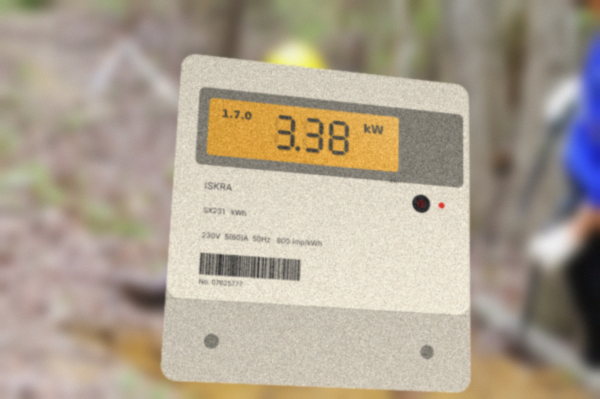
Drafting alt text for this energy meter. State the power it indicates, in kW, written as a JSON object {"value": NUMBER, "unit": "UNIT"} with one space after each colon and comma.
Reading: {"value": 3.38, "unit": "kW"}
